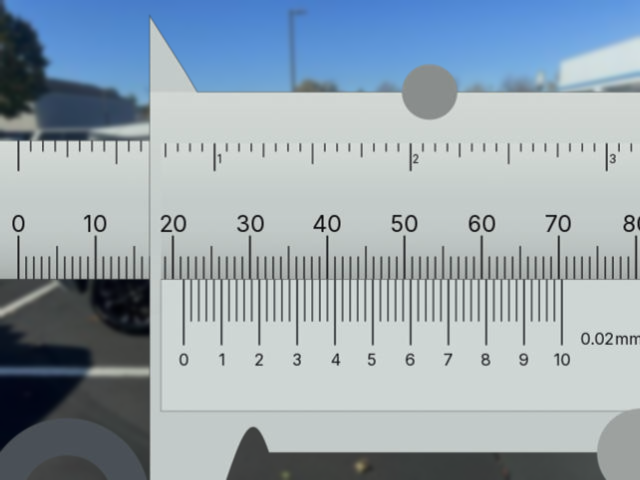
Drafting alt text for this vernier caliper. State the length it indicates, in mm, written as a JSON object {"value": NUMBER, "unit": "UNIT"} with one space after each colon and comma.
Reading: {"value": 21.4, "unit": "mm"}
